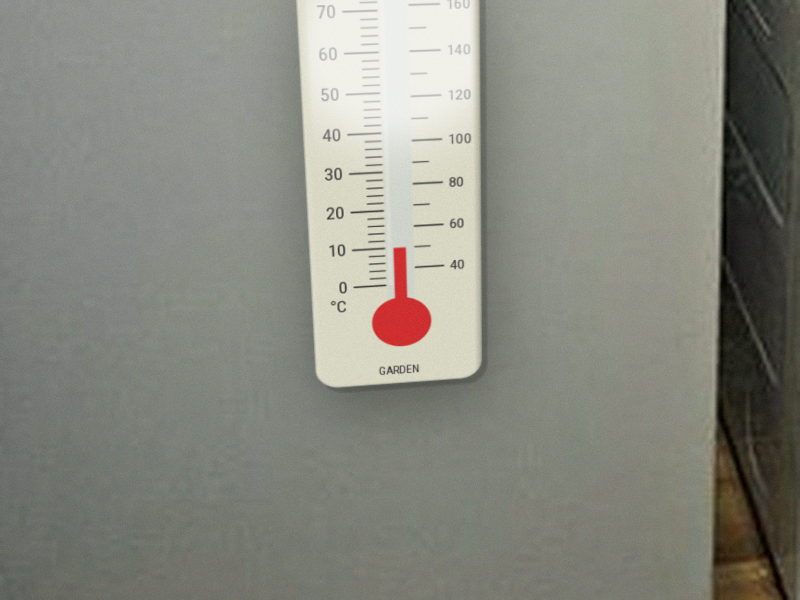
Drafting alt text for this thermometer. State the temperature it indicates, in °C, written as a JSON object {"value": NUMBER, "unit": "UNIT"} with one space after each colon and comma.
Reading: {"value": 10, "unit": "°C"}
